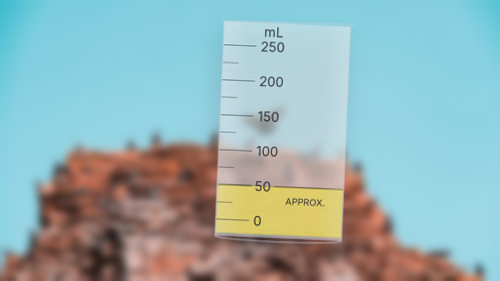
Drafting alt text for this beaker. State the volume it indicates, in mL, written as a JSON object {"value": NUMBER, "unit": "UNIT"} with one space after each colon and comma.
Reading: {"value": 50, "unit": "mL"}
